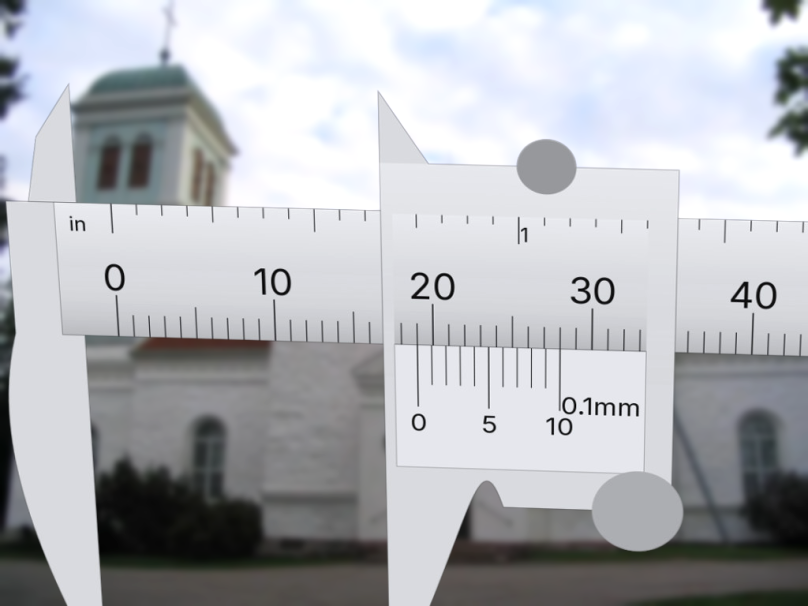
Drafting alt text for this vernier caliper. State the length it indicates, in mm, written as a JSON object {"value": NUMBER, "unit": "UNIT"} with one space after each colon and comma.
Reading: {"value": 19.0, "unit": "mm"}
